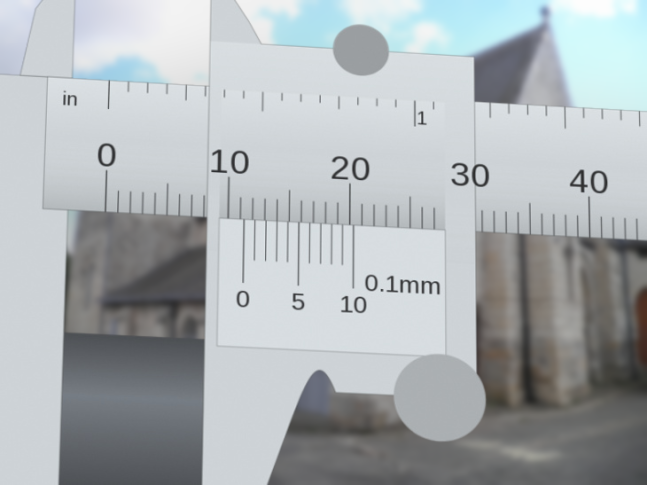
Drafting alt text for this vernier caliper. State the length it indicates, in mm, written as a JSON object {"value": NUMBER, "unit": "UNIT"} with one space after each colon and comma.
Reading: {"value": 11.3, "unit": "mm"}
